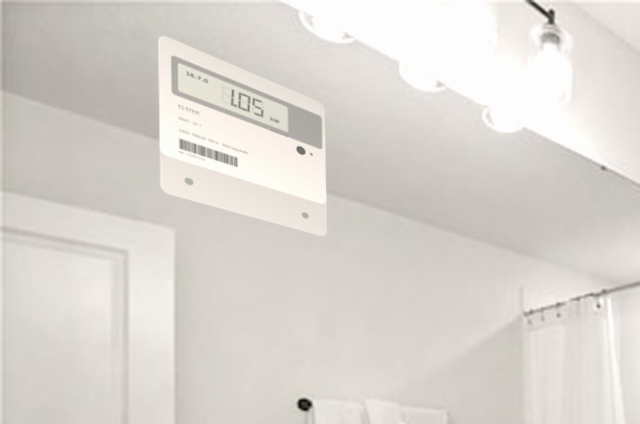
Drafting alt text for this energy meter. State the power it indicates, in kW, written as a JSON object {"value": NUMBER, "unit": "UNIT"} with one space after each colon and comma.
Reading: {"value": 1.05, "unit": "kW"}
